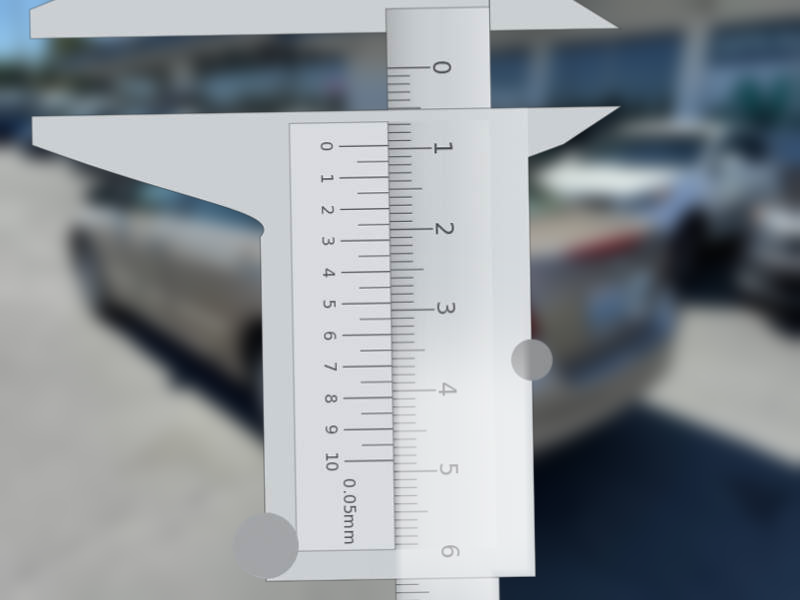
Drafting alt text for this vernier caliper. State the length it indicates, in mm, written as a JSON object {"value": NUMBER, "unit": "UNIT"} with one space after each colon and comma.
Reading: {"value": 9.6, "unit": "mm"}
